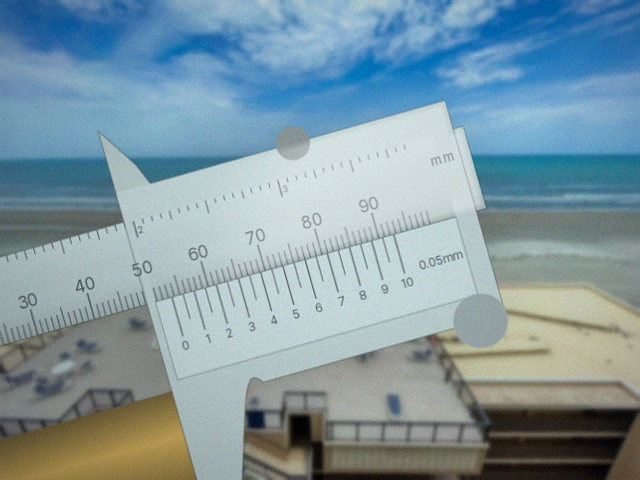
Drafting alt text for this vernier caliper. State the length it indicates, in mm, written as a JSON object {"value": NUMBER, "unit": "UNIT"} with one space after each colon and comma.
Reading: {"value": 53.6, "unit": "mm"}
